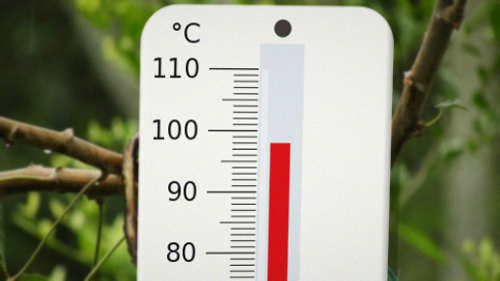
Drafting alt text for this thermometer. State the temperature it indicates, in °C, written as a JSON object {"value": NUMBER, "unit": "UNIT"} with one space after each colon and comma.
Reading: {"value": 98, "unit": "°C"}
